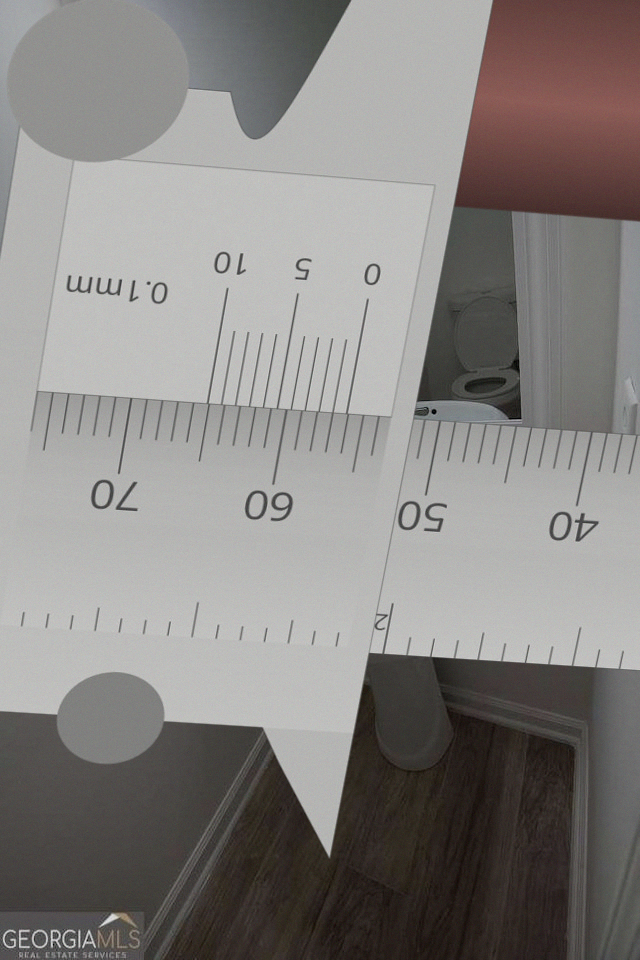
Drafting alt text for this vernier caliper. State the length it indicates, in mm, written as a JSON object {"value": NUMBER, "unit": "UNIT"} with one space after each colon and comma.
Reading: {"value": 56.1, "unit": "mm"}
